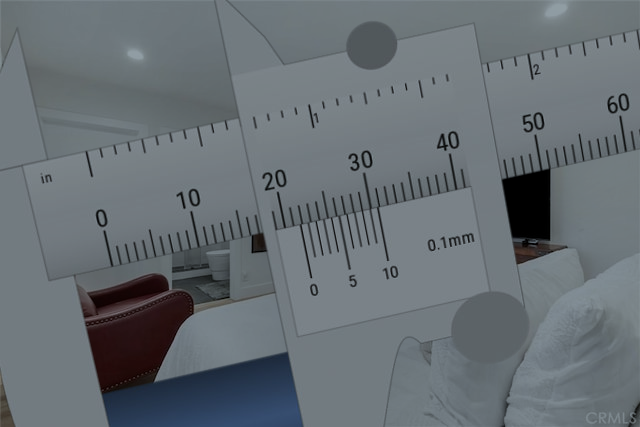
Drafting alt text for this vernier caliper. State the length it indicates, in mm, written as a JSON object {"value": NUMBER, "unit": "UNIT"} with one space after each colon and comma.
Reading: {"value": 21.8, "unit": "mm"}
